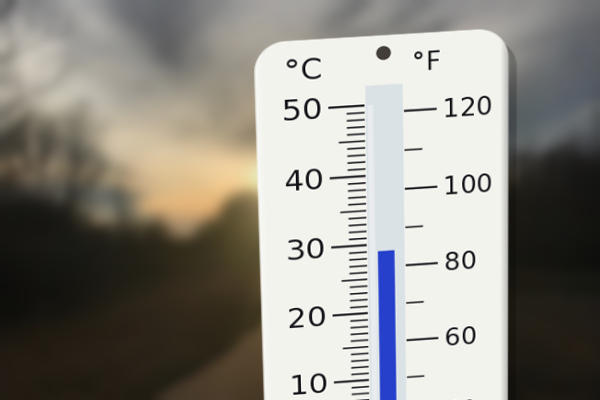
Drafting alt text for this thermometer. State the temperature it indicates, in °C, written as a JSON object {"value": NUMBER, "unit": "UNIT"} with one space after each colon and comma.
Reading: {"value": 29, "unit": "°C"}
